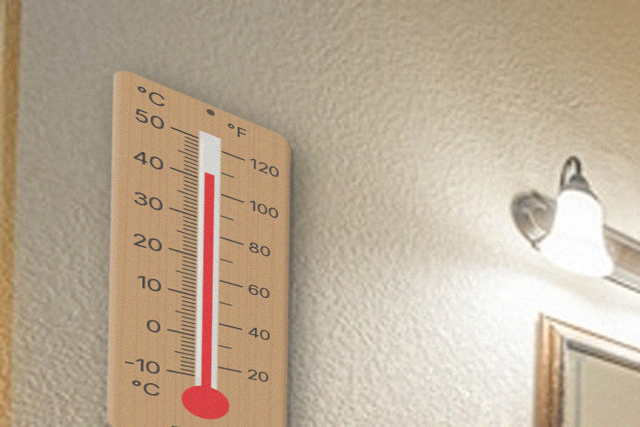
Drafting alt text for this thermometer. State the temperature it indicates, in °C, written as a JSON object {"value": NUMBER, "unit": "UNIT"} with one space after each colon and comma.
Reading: {"value": 42, "unit": "°C"}
